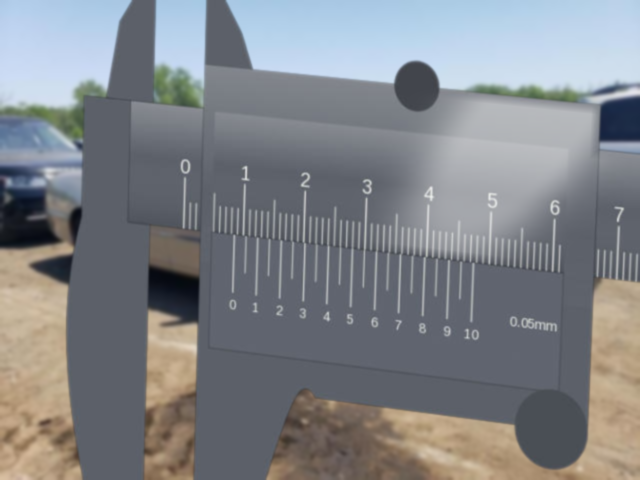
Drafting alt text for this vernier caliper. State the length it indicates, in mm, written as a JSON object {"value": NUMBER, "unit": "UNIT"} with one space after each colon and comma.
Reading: {"value": 8.5, "unit": "mm"}
